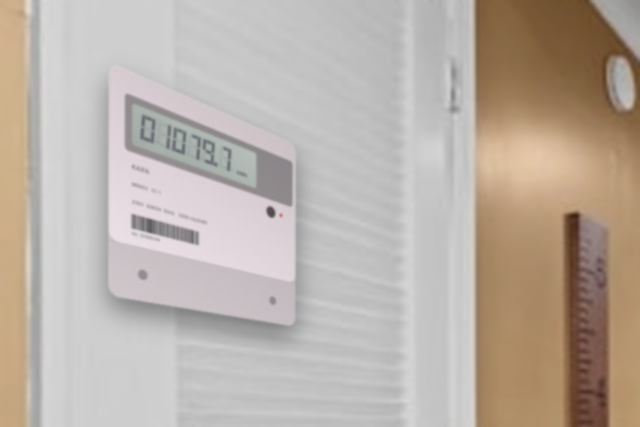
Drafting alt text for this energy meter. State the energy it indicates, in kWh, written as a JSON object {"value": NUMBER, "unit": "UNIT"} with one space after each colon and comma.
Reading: {"value": 1079.7, "unit": "kWh"}
